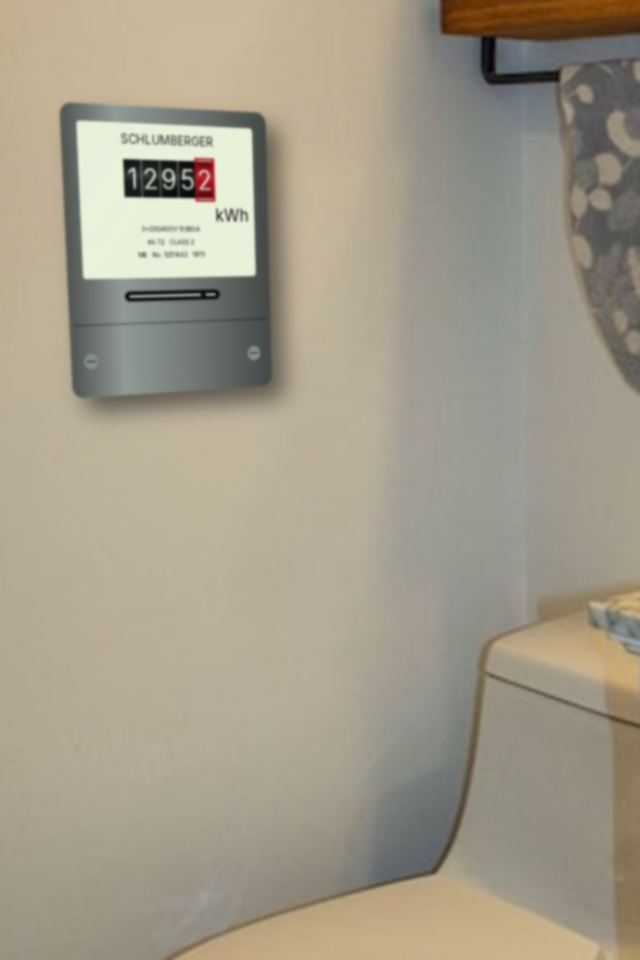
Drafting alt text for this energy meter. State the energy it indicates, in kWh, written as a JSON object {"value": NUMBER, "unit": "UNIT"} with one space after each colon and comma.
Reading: {"value": 1295.2, "unit": "kWh"}
